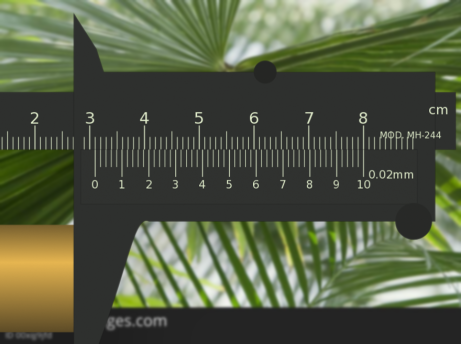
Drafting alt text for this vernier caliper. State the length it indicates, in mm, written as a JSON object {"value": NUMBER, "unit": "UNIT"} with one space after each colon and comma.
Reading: {"value": 31.0, "unit": "mm"}
